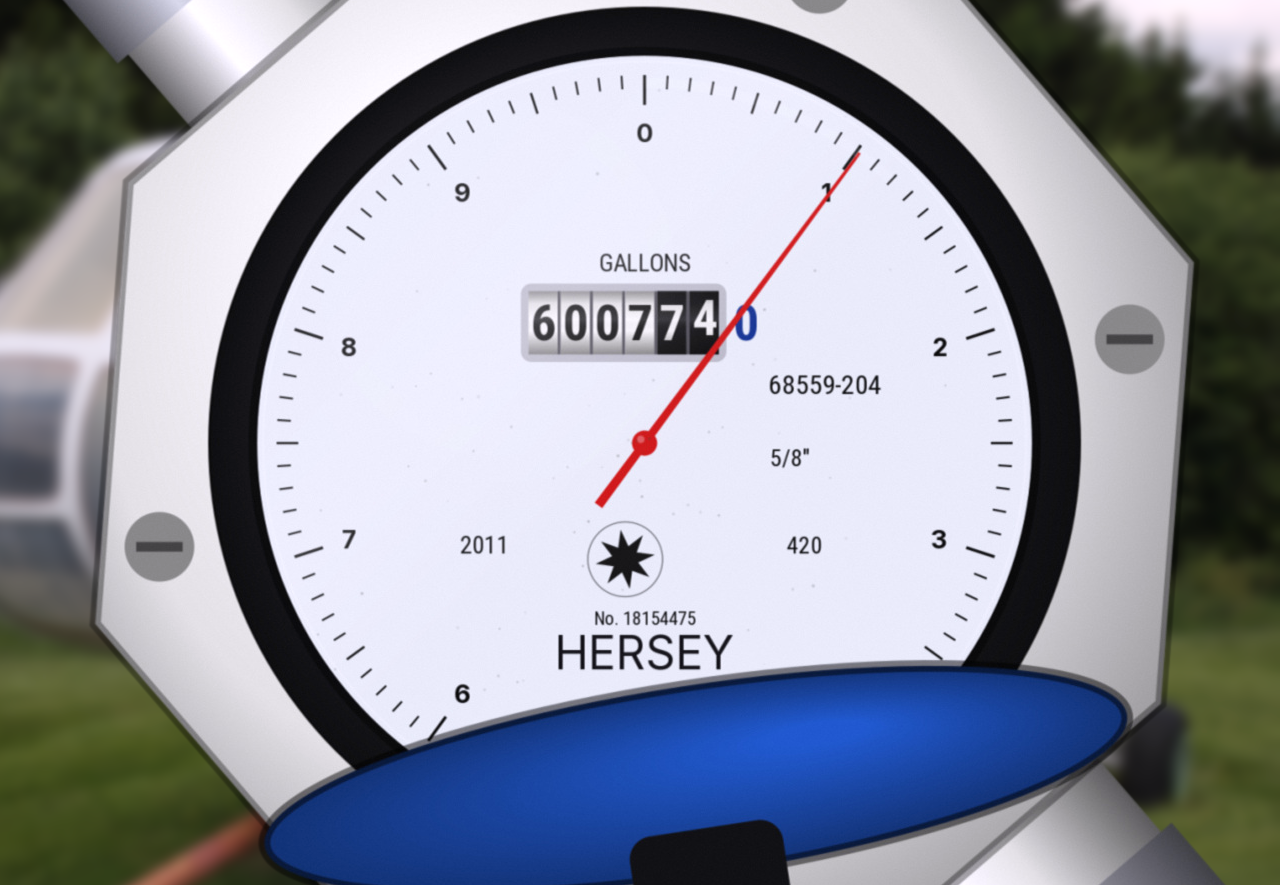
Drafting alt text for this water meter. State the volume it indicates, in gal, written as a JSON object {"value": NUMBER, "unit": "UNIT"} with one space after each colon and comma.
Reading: {"value": 6007741.0, "unit": "gal"}
